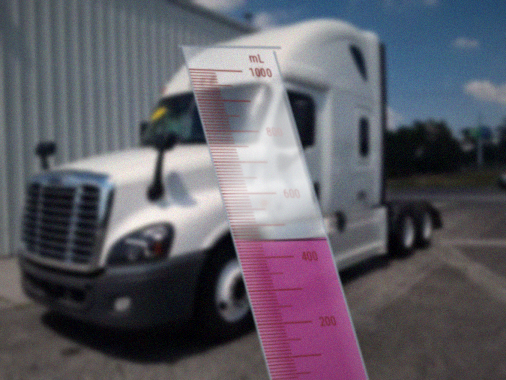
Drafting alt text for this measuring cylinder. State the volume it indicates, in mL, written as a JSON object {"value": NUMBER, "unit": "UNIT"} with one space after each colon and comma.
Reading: {"value": 450, "unit": "mL"}
